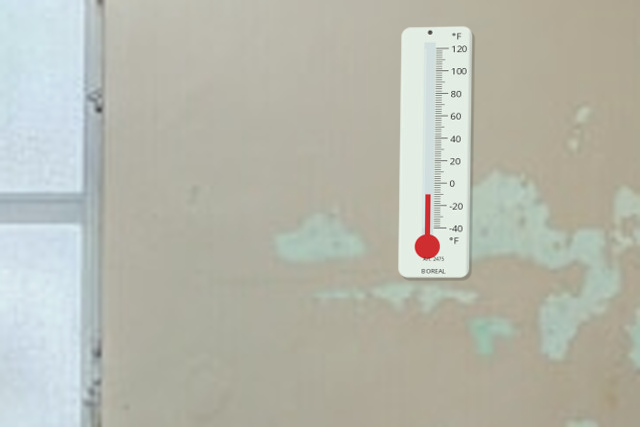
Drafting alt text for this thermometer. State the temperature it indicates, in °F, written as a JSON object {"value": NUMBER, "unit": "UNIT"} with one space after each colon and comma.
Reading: {"value": -10, "unit": "°F"}
